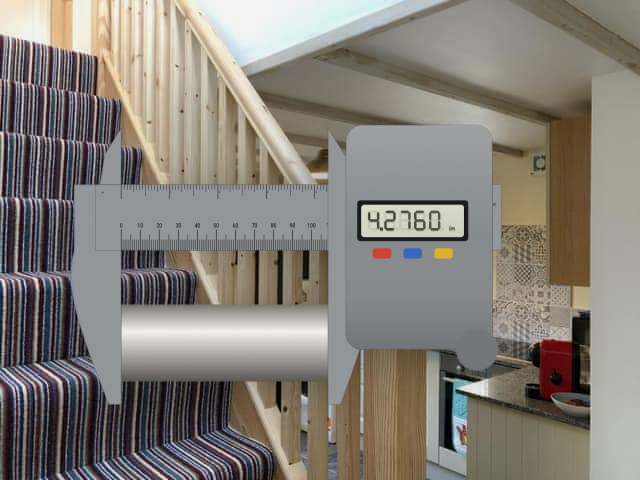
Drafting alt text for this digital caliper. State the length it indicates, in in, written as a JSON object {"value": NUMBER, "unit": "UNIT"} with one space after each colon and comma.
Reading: {"value": 4.2760, "unit": "in"}
